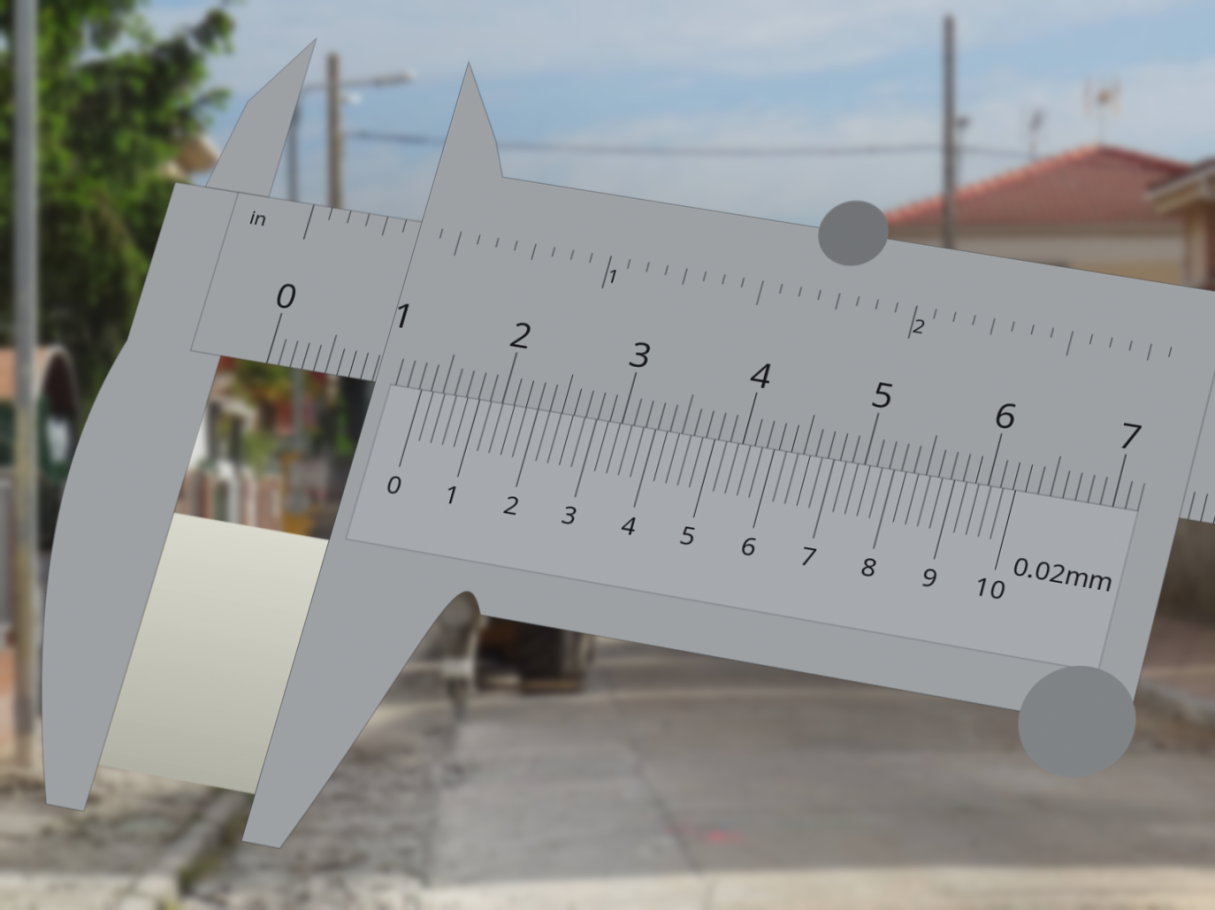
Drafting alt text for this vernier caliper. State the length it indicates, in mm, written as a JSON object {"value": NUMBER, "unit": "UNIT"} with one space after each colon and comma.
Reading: {"value": 13.2, "unit": "mm"}
